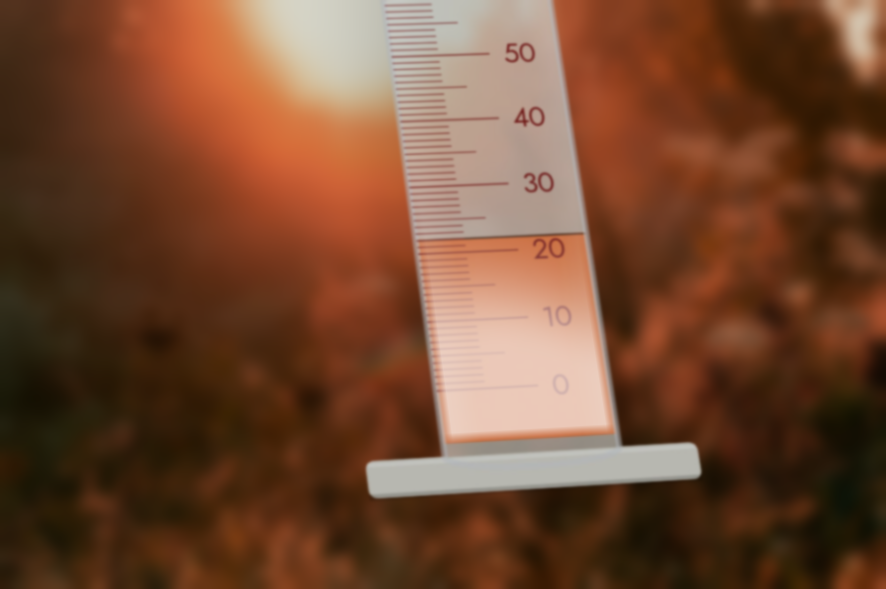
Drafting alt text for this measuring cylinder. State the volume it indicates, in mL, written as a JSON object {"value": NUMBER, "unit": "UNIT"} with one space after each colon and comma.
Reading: {"value": 22, "unit": "mL"}
